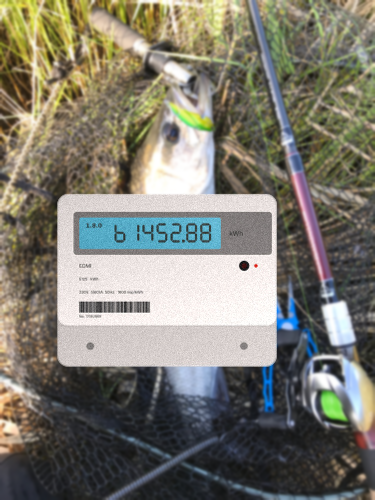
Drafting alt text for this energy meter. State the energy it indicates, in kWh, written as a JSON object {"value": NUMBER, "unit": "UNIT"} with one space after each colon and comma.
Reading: {"value": 61452.88, "unit": "kWh"}
